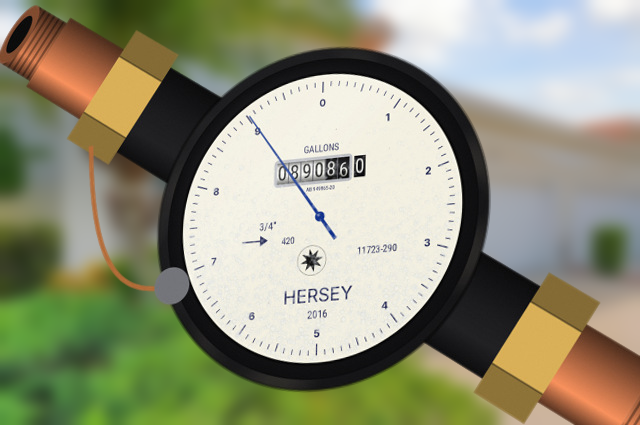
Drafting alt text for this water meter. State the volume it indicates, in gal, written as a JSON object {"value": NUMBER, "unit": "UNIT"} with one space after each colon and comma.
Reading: {"value": 890859.0, "unit": "gal"}
